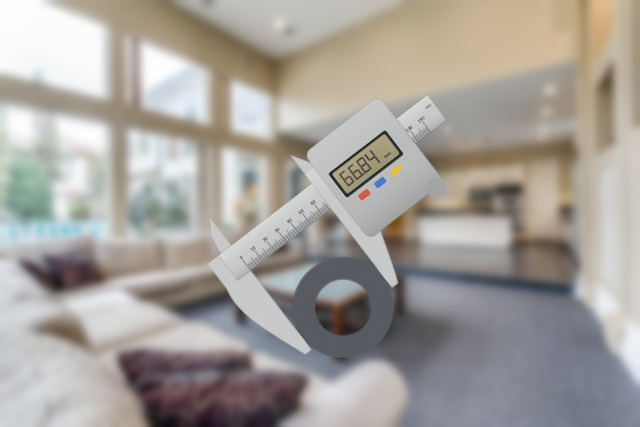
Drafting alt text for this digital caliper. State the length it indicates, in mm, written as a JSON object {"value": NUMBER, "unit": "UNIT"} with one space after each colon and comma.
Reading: {"value": 66.84, "unit": "mm"}
